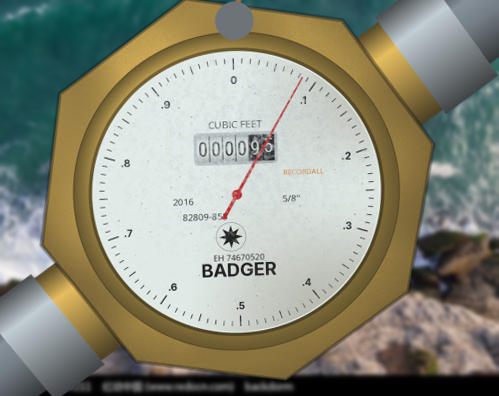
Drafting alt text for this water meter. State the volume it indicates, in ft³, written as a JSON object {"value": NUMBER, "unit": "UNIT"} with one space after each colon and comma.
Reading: {"value": 95.08, "unit": "ft³"}
